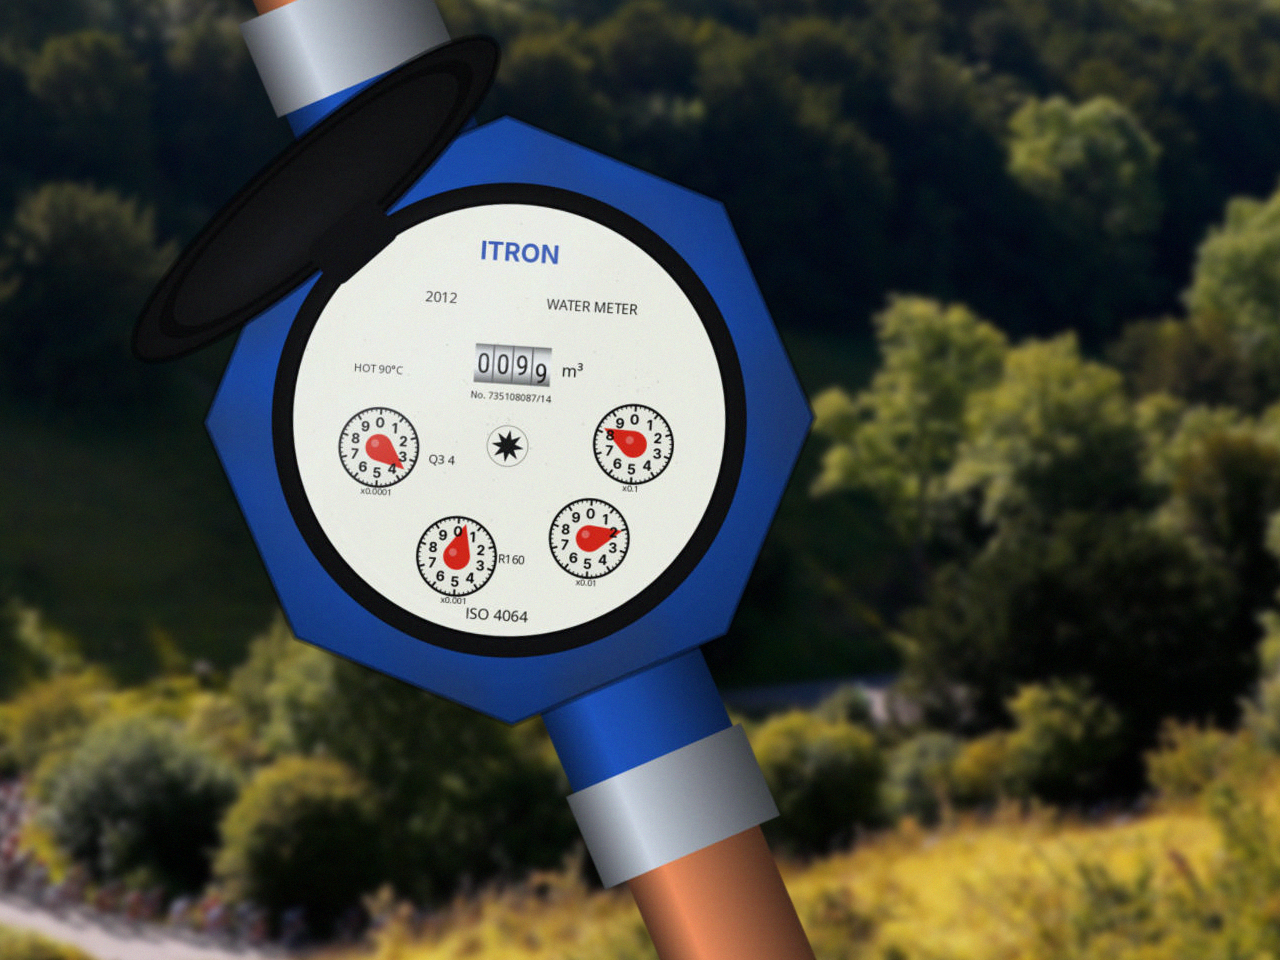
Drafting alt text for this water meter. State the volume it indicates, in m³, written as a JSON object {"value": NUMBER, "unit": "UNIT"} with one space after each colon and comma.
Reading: {"value": 98.8203, "unit": "m³"}
